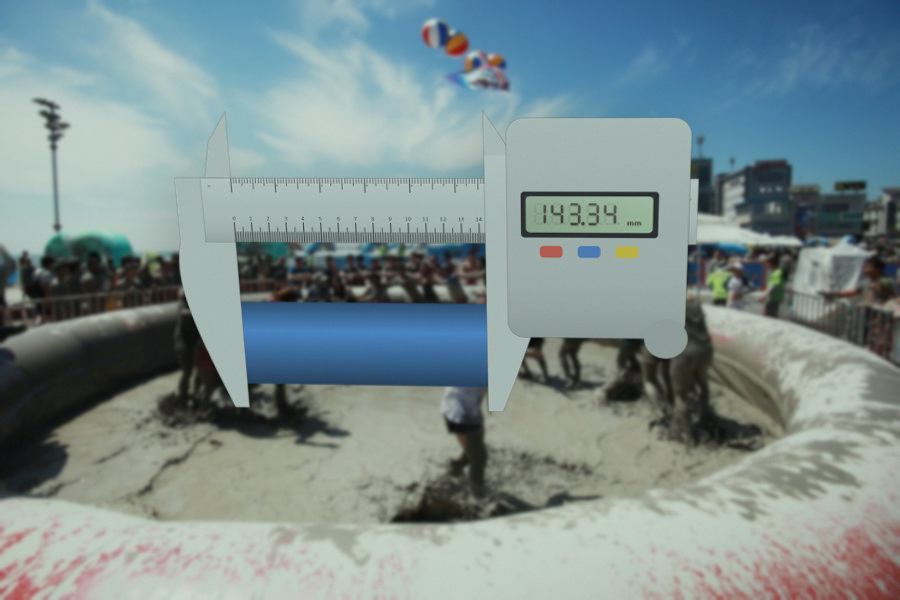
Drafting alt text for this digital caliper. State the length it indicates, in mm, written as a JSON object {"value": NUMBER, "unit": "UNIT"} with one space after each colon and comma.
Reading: {"value": 143.34, "unit": "mm"}
